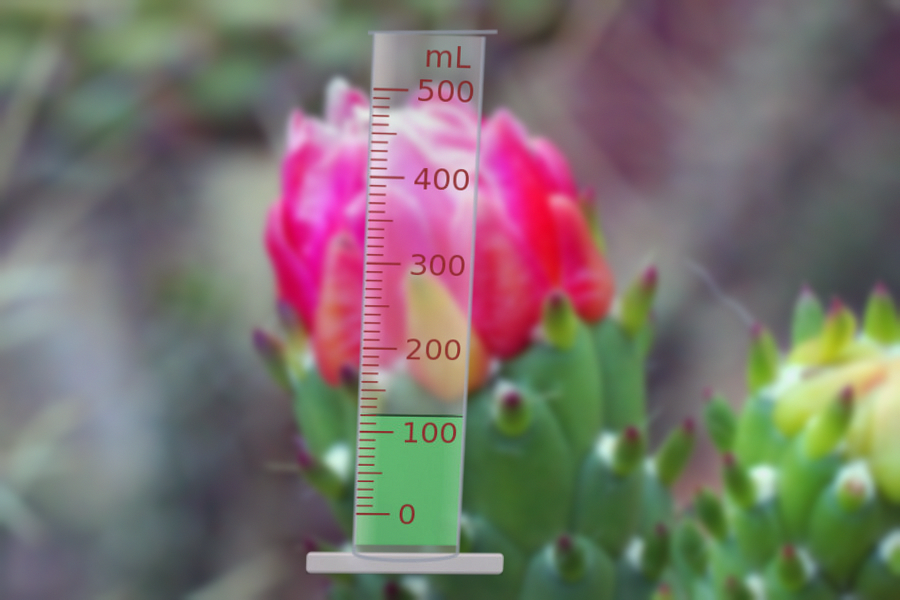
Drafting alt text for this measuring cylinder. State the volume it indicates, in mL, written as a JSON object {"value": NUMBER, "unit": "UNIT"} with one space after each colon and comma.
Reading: {"value": 120, "unit": "mL"}
